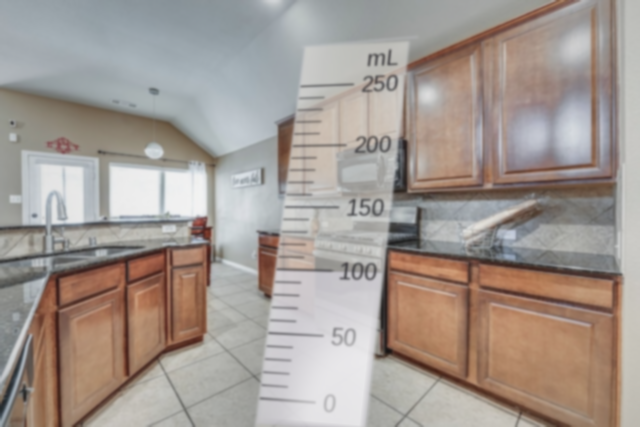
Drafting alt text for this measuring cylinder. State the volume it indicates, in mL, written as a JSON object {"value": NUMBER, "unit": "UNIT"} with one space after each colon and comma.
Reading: {"value": 100, "unit": "mL"}
